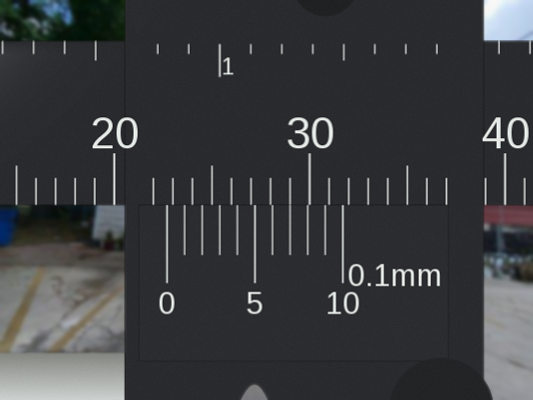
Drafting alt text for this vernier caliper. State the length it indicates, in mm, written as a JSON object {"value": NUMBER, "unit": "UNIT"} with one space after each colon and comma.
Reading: {"value": 22.7, "unit": "mm"}
